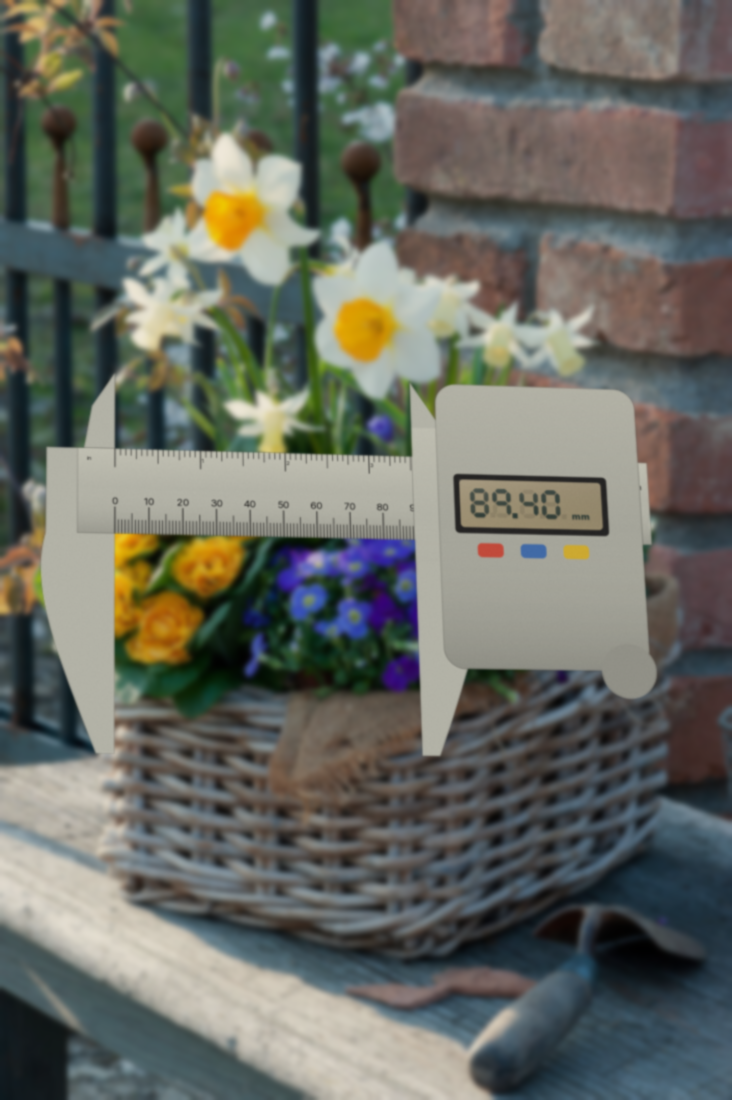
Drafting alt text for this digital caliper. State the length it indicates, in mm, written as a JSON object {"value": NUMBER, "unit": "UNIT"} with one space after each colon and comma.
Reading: {"value": 89.40, "unit": "mm"}
